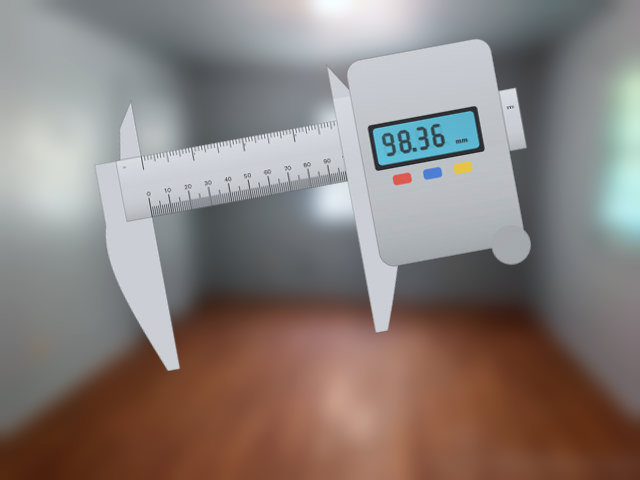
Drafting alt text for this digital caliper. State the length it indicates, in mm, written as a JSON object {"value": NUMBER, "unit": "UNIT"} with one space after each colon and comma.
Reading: {"value": 98.36, "unit": "mm"}
